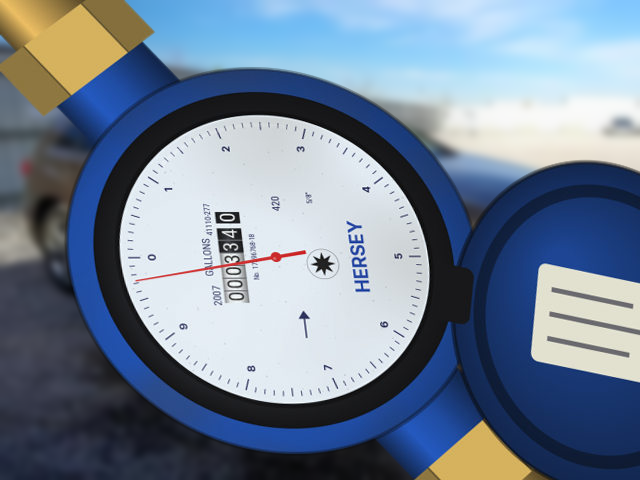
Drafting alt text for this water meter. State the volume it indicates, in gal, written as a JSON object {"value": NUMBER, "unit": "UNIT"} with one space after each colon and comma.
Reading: {"value": 3339.7, "unit": "gal"}
